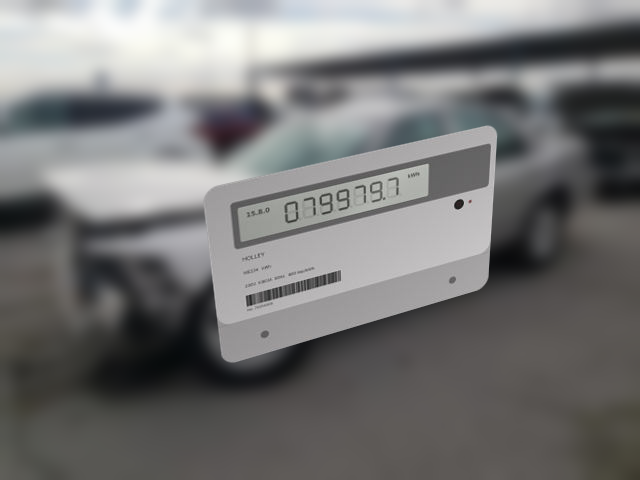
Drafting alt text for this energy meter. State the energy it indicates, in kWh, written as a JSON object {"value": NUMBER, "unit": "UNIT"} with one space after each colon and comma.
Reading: {"value": 79979.7, "unit": "kWh"}
